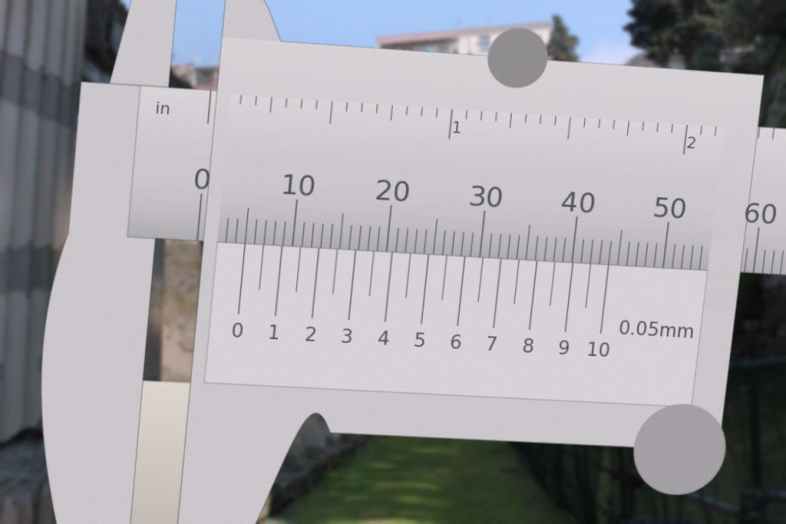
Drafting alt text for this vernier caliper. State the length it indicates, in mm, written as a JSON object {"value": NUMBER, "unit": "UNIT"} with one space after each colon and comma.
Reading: {"value": 5.0, "unit": "mm"}
